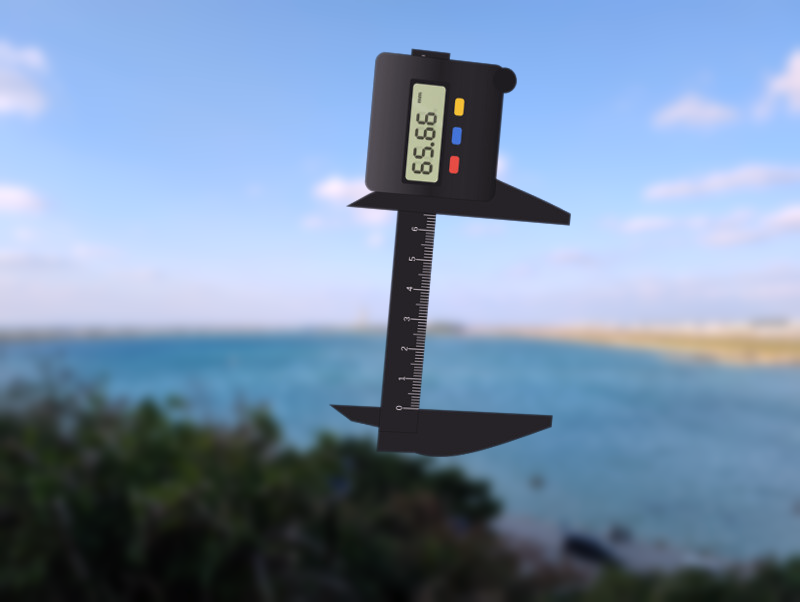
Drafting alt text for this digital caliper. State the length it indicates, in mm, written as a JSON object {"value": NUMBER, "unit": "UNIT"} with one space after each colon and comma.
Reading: {"value": 65.66, "unit": "mm"}
